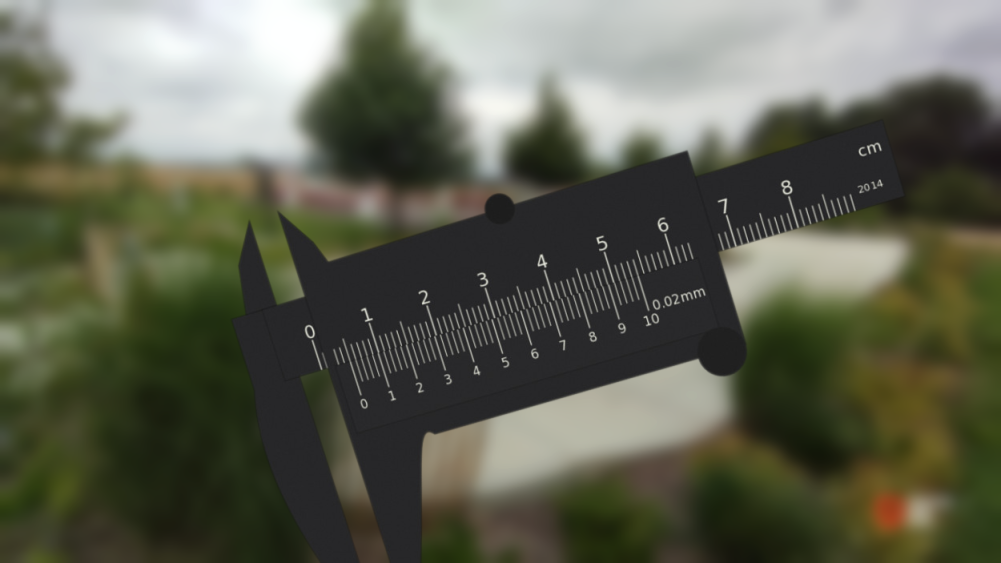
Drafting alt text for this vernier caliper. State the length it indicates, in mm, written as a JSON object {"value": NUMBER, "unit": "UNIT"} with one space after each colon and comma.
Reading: {"value": 5.0, "unit": "mm"}
